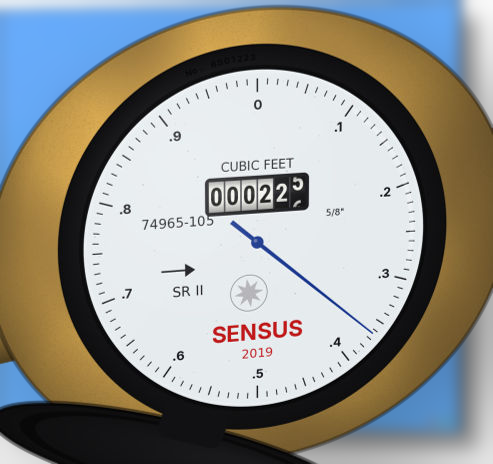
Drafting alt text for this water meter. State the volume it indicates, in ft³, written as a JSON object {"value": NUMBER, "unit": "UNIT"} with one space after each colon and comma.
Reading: {"value": 225.36, "unit": "ft³"}
